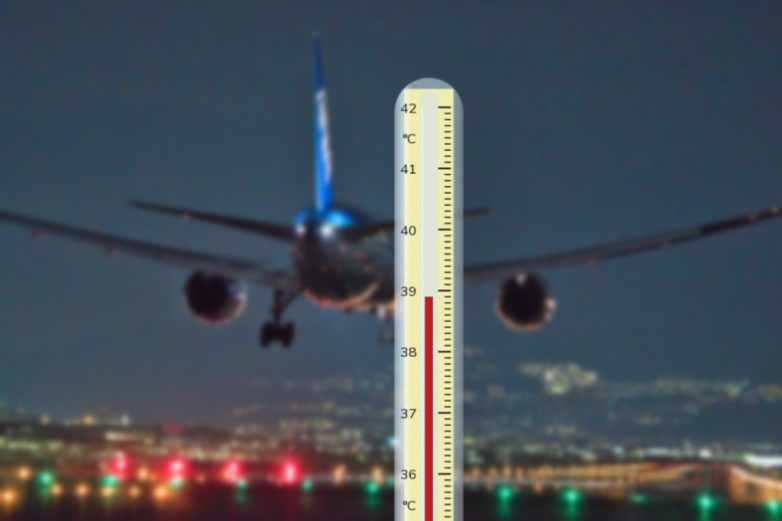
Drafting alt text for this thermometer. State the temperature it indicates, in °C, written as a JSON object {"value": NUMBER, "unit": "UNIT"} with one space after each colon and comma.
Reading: {"value": 38.9, "unit": "°C"}
